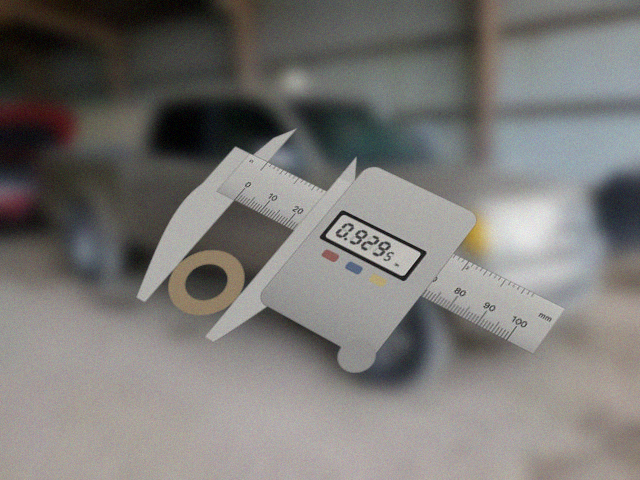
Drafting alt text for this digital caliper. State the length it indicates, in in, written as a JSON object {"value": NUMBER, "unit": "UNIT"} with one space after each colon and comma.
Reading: {"value": 0.9295, "unit": "in"}
